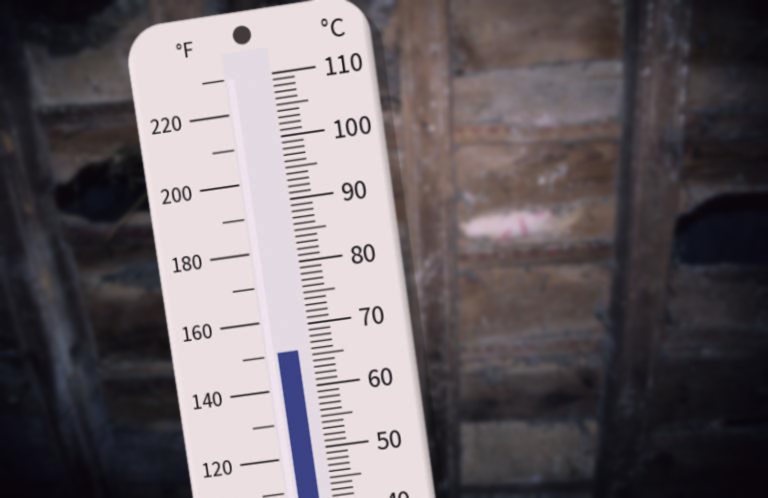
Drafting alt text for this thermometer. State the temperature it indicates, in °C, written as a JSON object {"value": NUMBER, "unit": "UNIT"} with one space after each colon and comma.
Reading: {"value": 66, "unit": "°C"}
